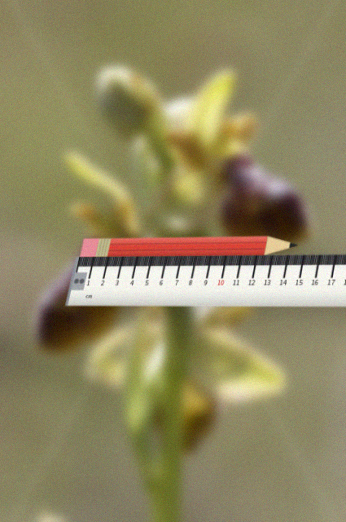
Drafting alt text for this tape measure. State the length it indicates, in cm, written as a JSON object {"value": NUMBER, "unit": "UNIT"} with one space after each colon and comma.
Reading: {"value": 14.5, "unit": "cm"}
